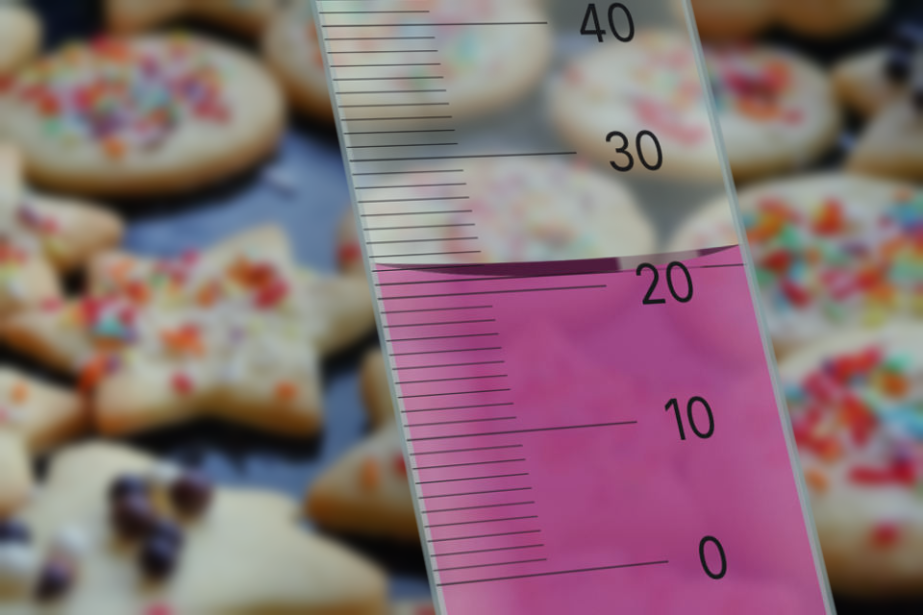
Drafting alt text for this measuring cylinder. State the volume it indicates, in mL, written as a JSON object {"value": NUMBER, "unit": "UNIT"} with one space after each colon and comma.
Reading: {"value": 21, "unit": "mL"}
